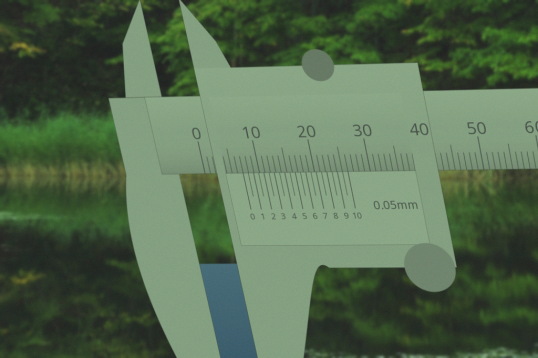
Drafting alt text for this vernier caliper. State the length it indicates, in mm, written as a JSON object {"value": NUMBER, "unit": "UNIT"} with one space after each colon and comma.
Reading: {"value": 7.0, "unit": "mm"}
